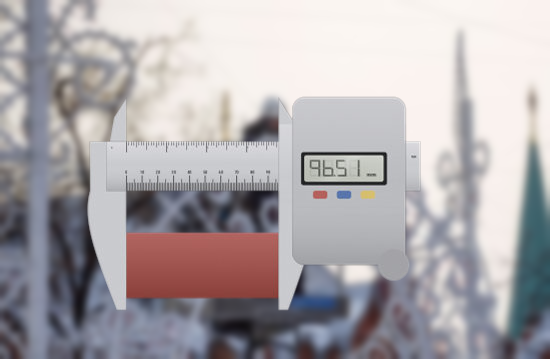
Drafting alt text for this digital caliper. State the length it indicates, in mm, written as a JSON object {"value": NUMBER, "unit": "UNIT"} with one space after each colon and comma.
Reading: {"value": 96.51, "unit": "mm"}
